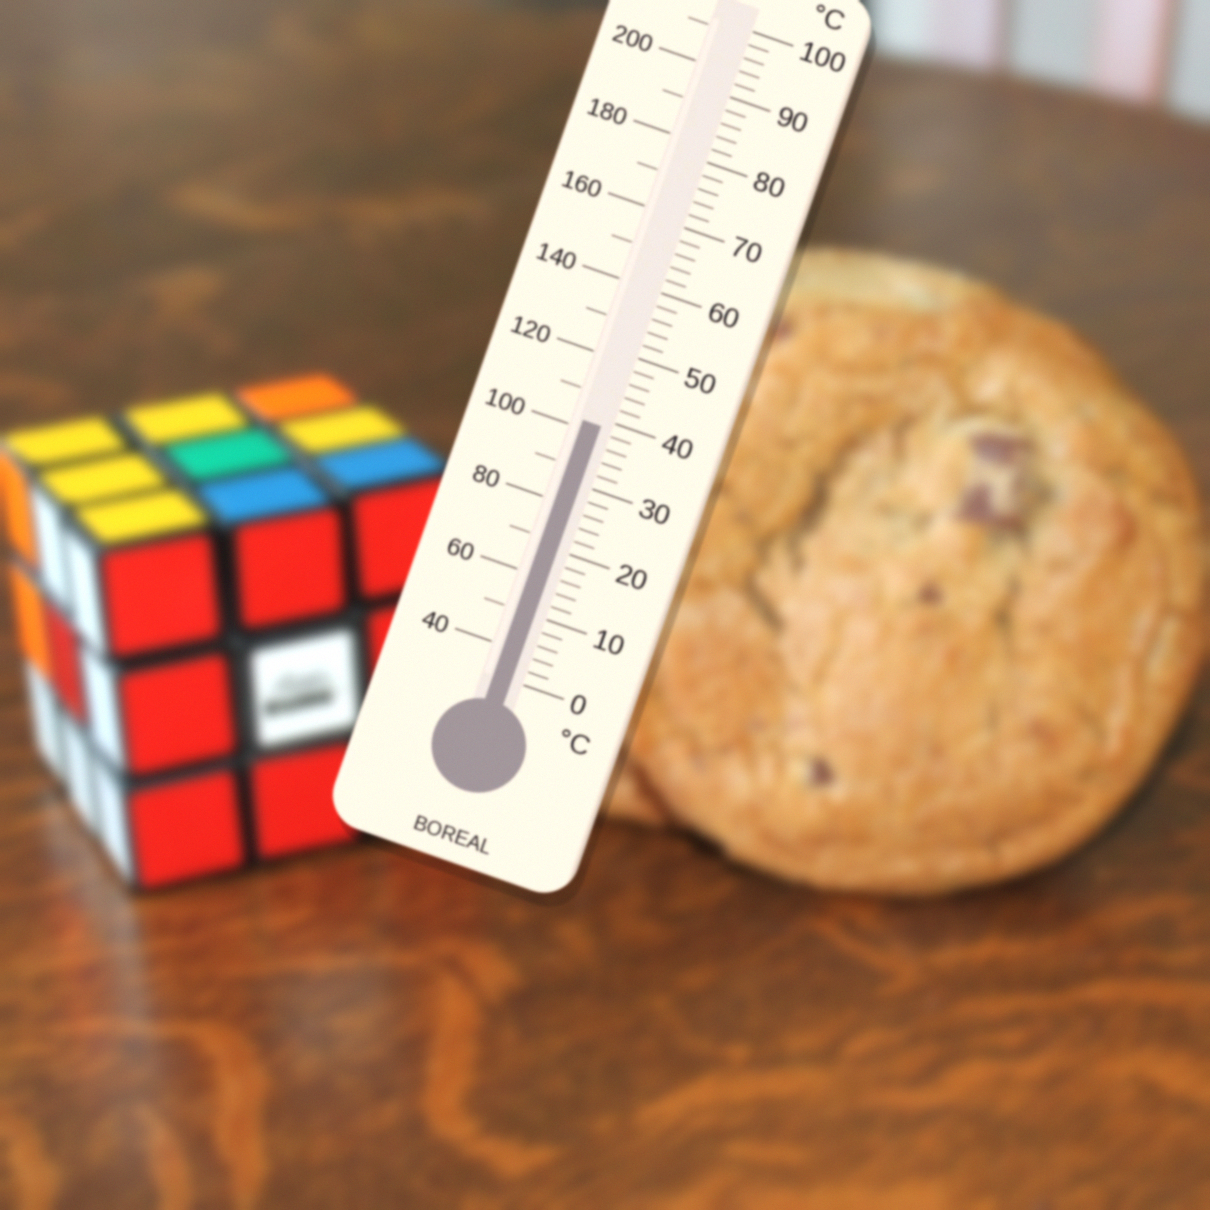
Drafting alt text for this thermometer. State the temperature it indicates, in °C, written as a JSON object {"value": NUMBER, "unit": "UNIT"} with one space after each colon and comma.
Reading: {"value": 39, "unit": "°C"}
